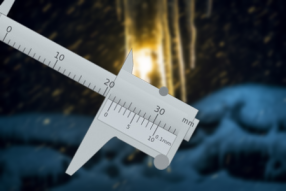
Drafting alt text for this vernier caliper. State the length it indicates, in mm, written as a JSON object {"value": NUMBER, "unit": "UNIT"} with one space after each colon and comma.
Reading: {"value": 22.0, "unit": "mm"}
